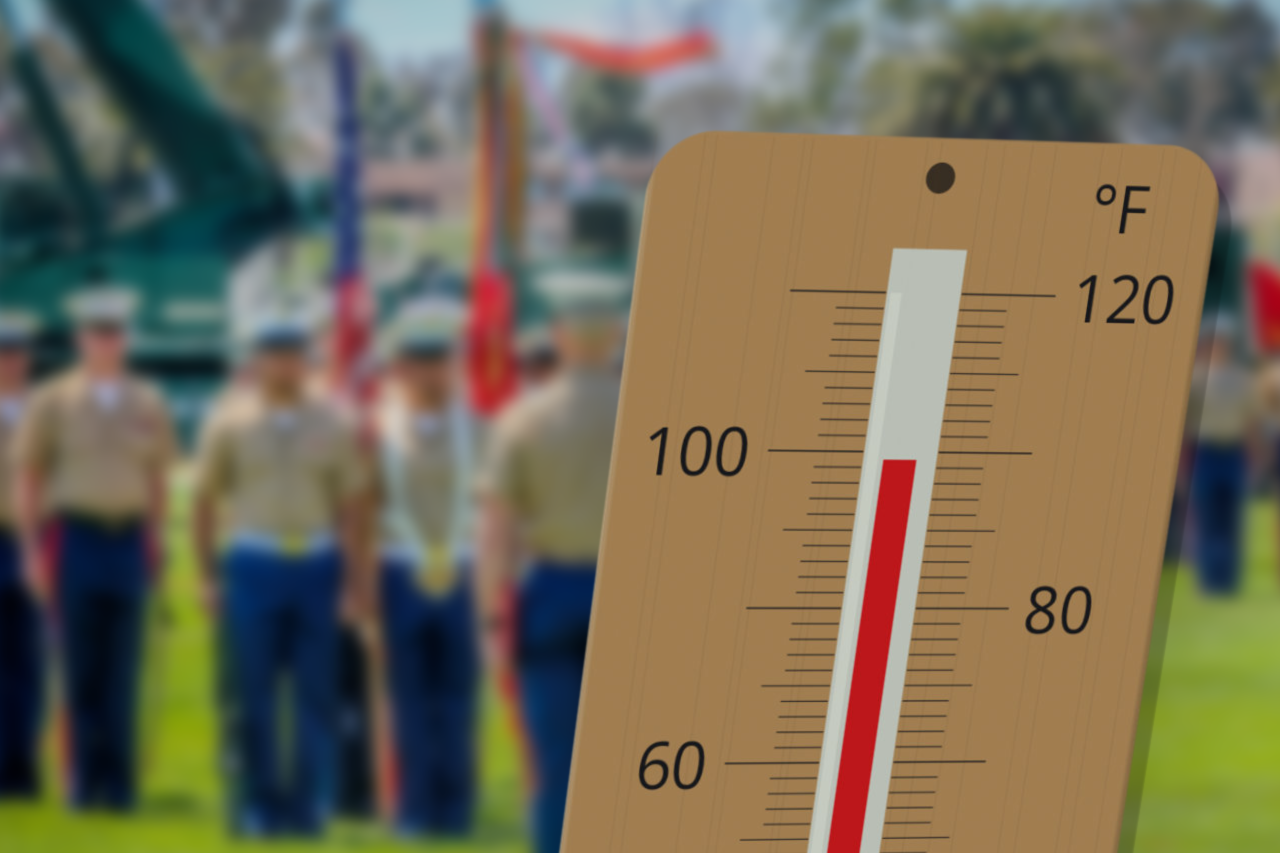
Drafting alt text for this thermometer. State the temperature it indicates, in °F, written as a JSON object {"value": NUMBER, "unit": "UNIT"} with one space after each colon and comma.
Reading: {"value": 99, "unit": "°F"}
